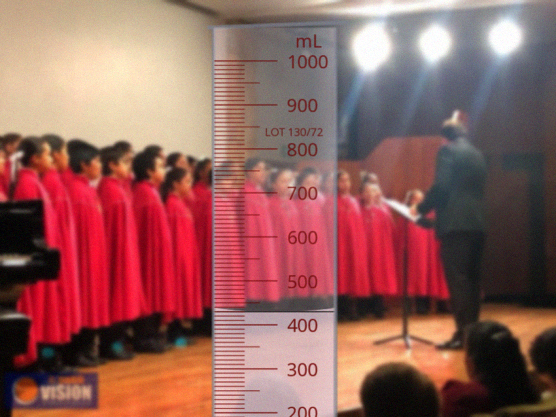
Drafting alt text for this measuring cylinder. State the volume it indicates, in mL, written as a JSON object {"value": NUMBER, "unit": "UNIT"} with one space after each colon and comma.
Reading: {"value": 430, "unit": "mL"}
